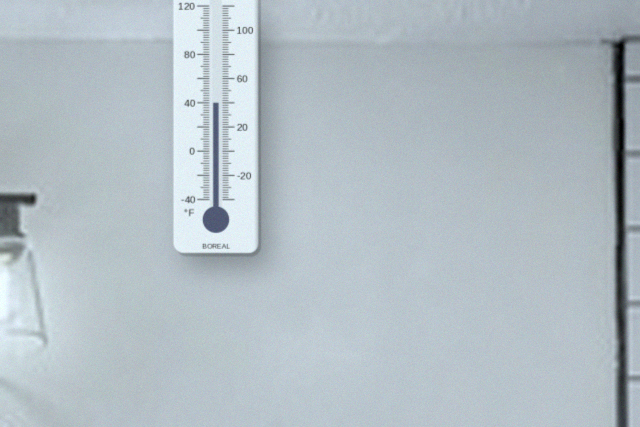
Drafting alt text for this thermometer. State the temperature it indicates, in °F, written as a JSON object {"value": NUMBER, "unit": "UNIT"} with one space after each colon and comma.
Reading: {"value": 40, "unit": "°F"}
